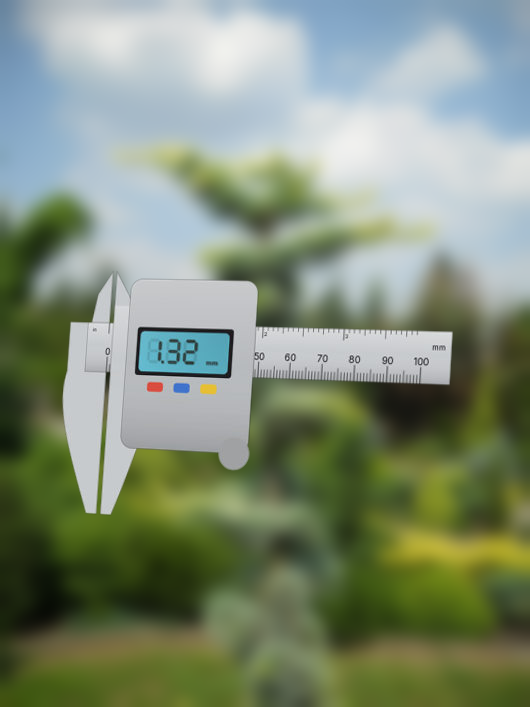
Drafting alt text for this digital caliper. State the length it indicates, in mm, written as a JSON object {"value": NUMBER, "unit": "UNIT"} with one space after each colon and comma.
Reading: {"value": 1.32, "unit": "mm"}
